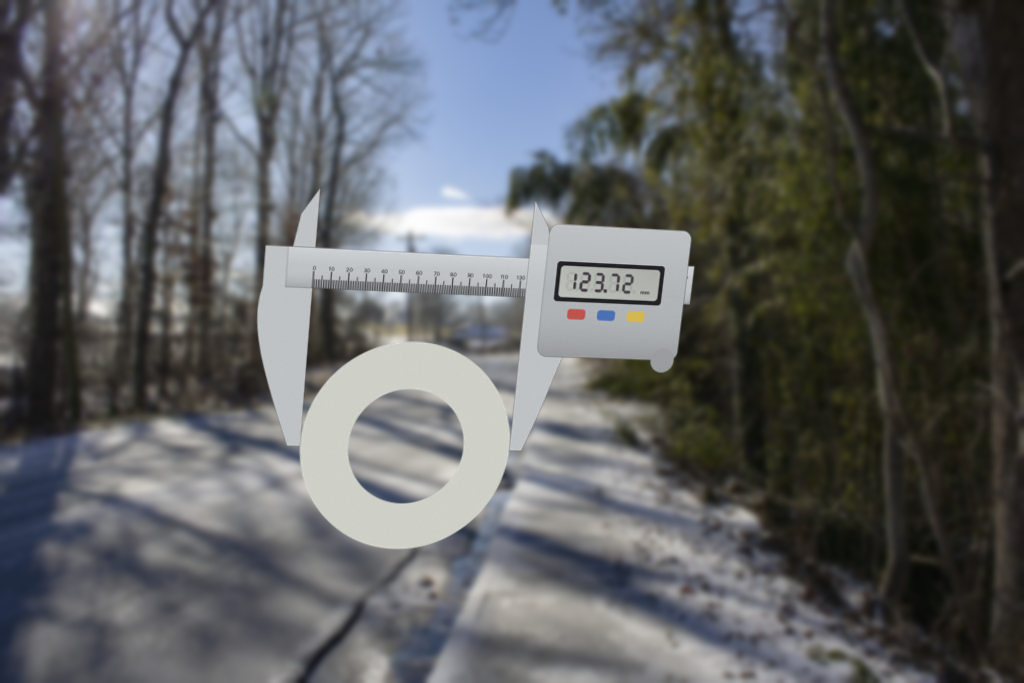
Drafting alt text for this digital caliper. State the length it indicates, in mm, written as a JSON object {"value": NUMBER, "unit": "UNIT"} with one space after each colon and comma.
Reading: {"value": 123.72, "unit": "mm"}
